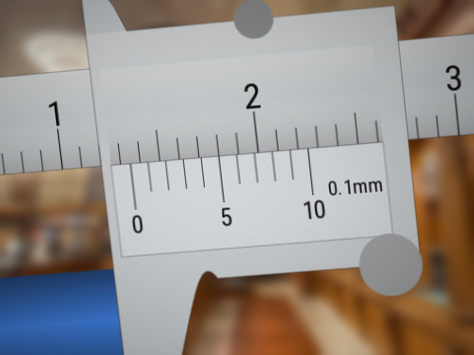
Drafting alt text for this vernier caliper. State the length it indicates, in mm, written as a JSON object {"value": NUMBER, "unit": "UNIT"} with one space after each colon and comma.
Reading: {"value": 13.5, "unit": "mm"}
